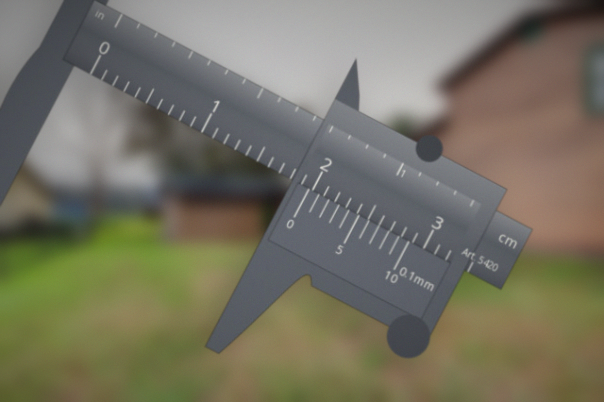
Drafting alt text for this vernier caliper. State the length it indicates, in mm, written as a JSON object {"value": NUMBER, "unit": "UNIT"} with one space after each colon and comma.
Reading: {"value": 19.7, "unit": "mm"}
